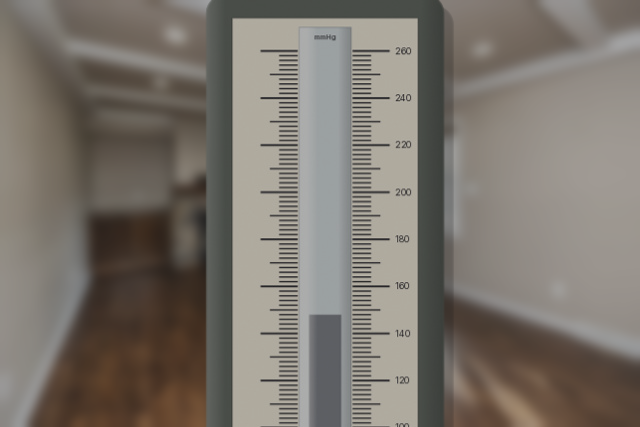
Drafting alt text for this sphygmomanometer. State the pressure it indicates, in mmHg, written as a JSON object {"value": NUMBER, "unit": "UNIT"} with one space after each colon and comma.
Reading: {"value": 148, "unit": "mmHg"}
